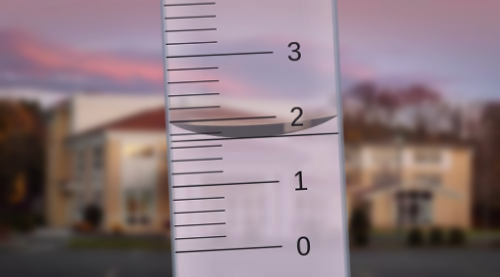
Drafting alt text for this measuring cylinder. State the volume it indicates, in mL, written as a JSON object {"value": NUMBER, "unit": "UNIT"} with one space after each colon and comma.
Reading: {"value": 1.7, "unit": "mL"}
